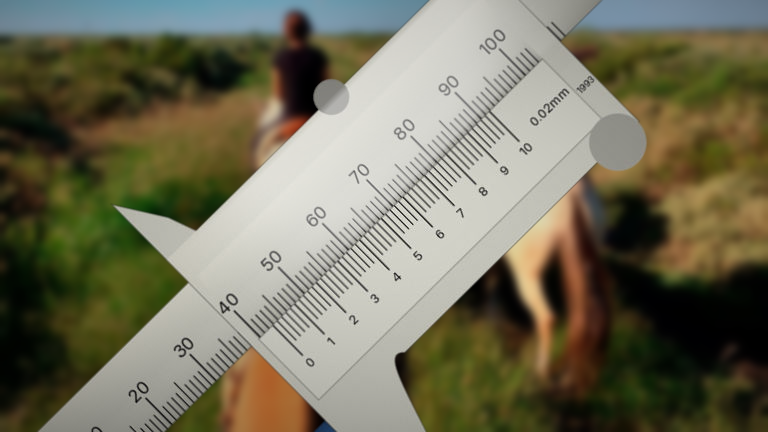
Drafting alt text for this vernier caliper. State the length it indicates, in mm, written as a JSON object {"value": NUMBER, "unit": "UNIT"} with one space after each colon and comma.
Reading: {"value": 42.8, "unit": "mm"}
